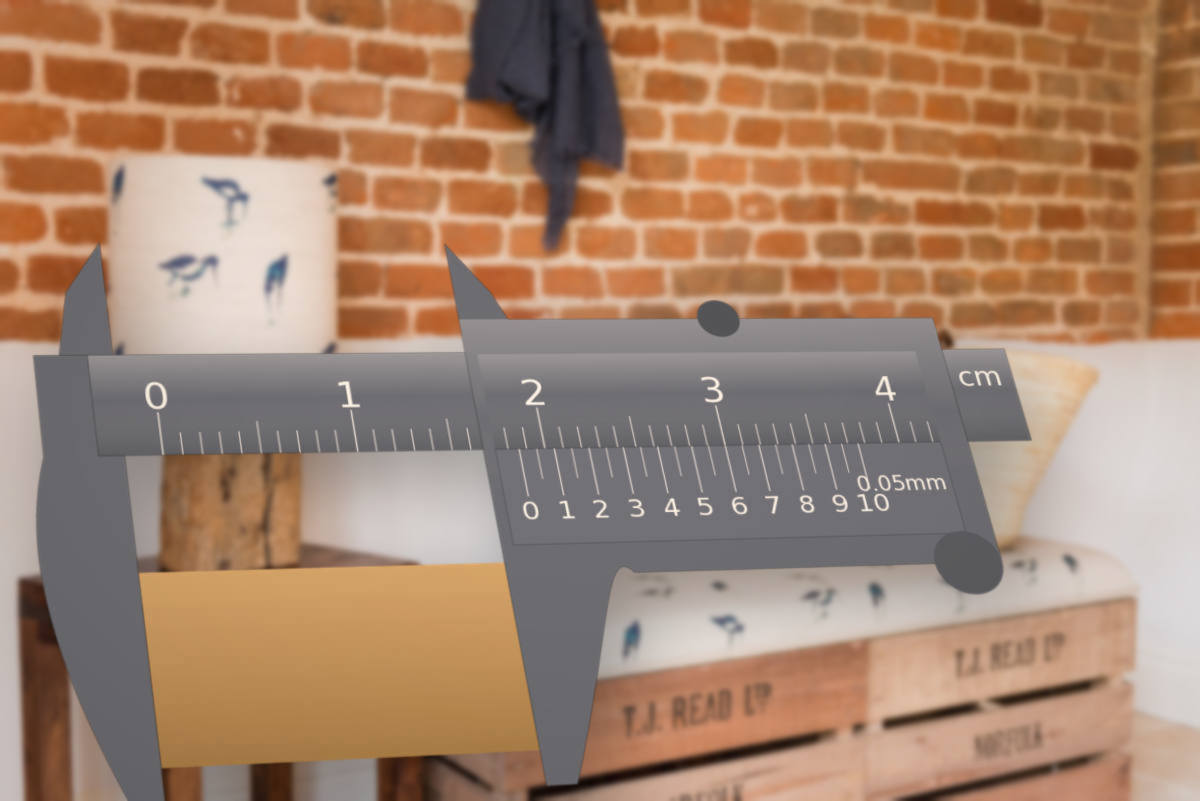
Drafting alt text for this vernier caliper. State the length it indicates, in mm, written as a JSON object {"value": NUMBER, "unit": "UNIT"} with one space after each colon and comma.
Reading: {"value": 18.6, "unit": "mm"}
